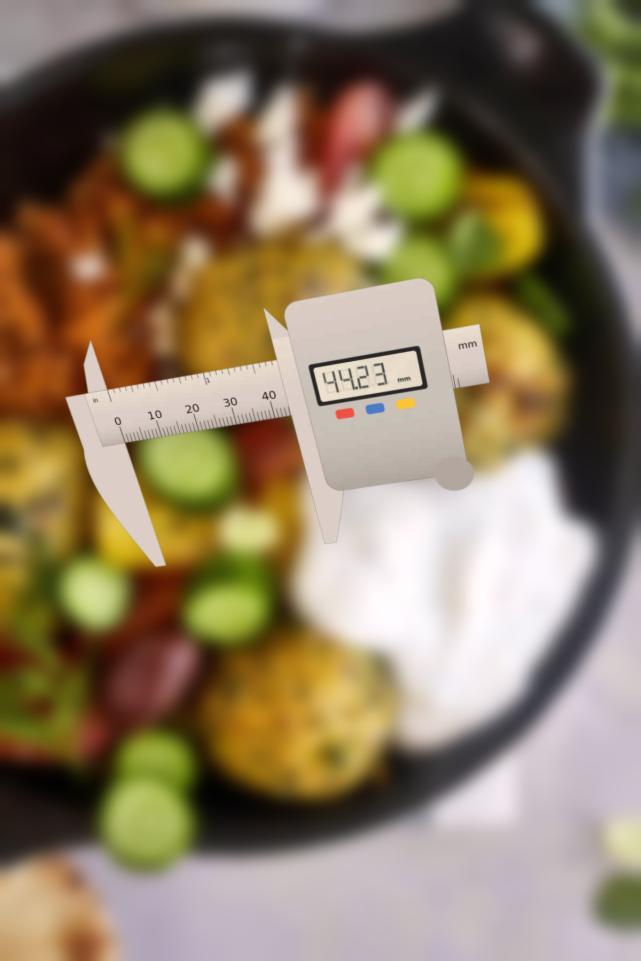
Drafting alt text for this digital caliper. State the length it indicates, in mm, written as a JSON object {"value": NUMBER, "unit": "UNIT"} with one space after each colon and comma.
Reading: {"value": 44.23, "unit": "mm"}
